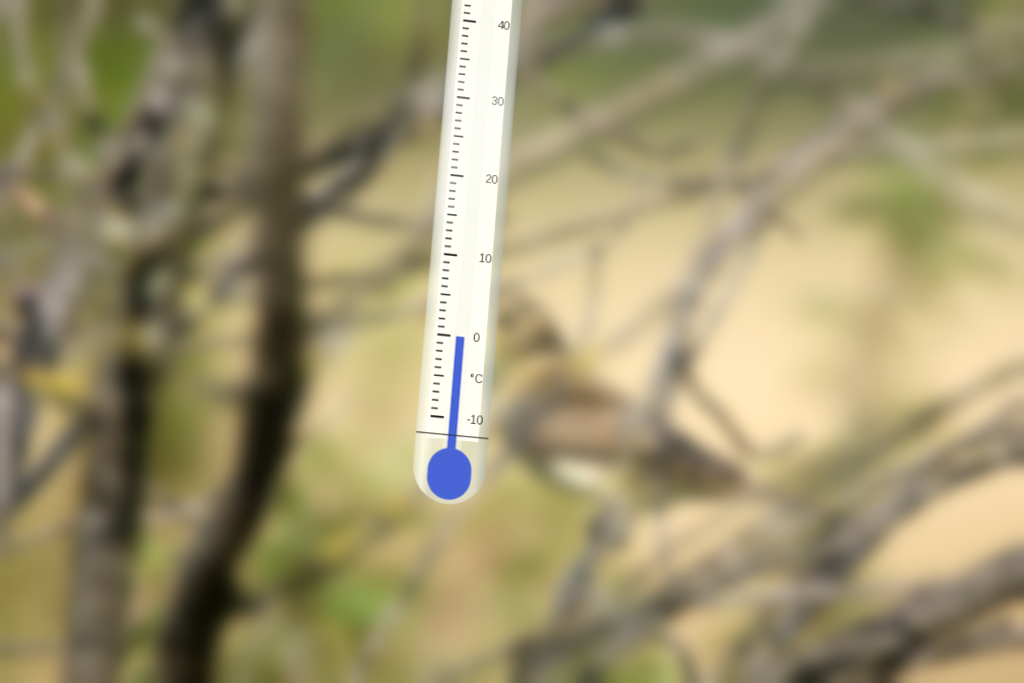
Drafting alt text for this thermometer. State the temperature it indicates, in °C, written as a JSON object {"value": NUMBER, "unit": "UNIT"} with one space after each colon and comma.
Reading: {"value": 0, "unit": "°C"}
